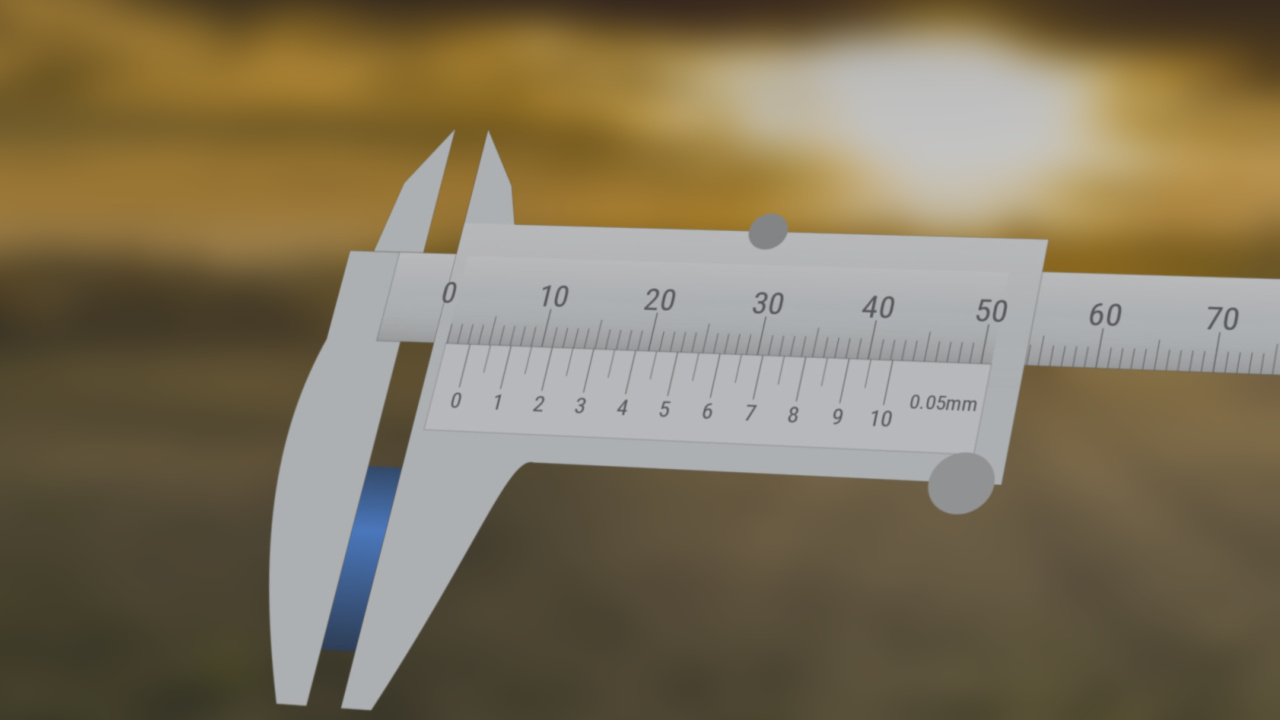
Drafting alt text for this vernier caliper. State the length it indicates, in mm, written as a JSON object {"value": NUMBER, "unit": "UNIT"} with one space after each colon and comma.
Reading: {"value": 3.2, "unit": "mm"}
